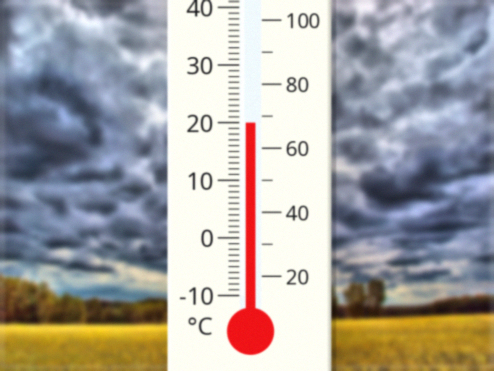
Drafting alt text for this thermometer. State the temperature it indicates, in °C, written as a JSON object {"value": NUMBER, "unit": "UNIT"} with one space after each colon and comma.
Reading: {"value": 20, "unit": "°C"}
